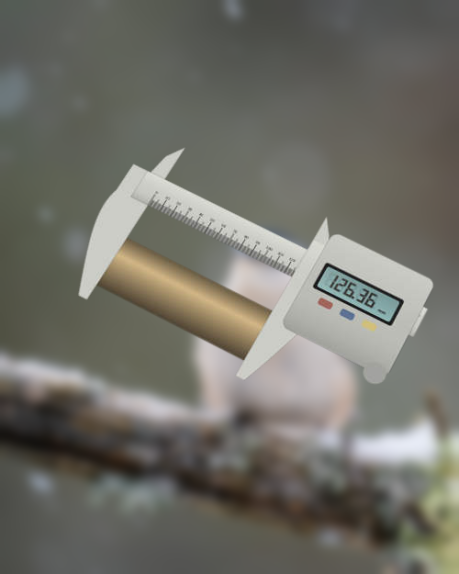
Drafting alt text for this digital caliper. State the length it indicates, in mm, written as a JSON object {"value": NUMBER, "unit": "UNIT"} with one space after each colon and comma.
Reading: {"value": 126.36, "unit": "mm"}
